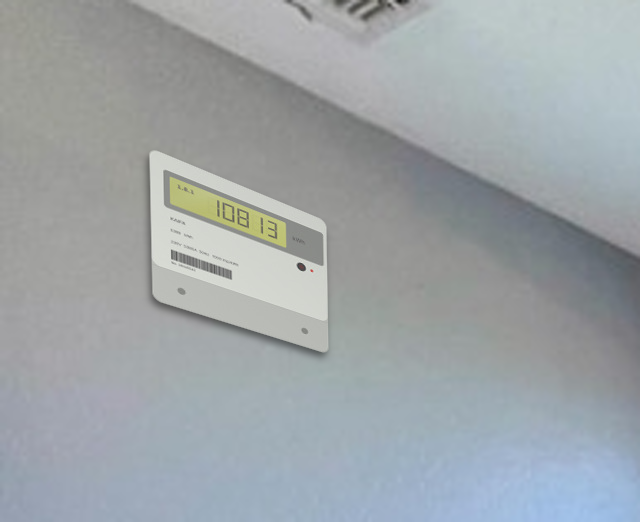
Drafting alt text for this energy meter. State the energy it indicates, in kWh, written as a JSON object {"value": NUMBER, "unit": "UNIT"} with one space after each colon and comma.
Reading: {"value": 10813, "unit": "kWh"}
